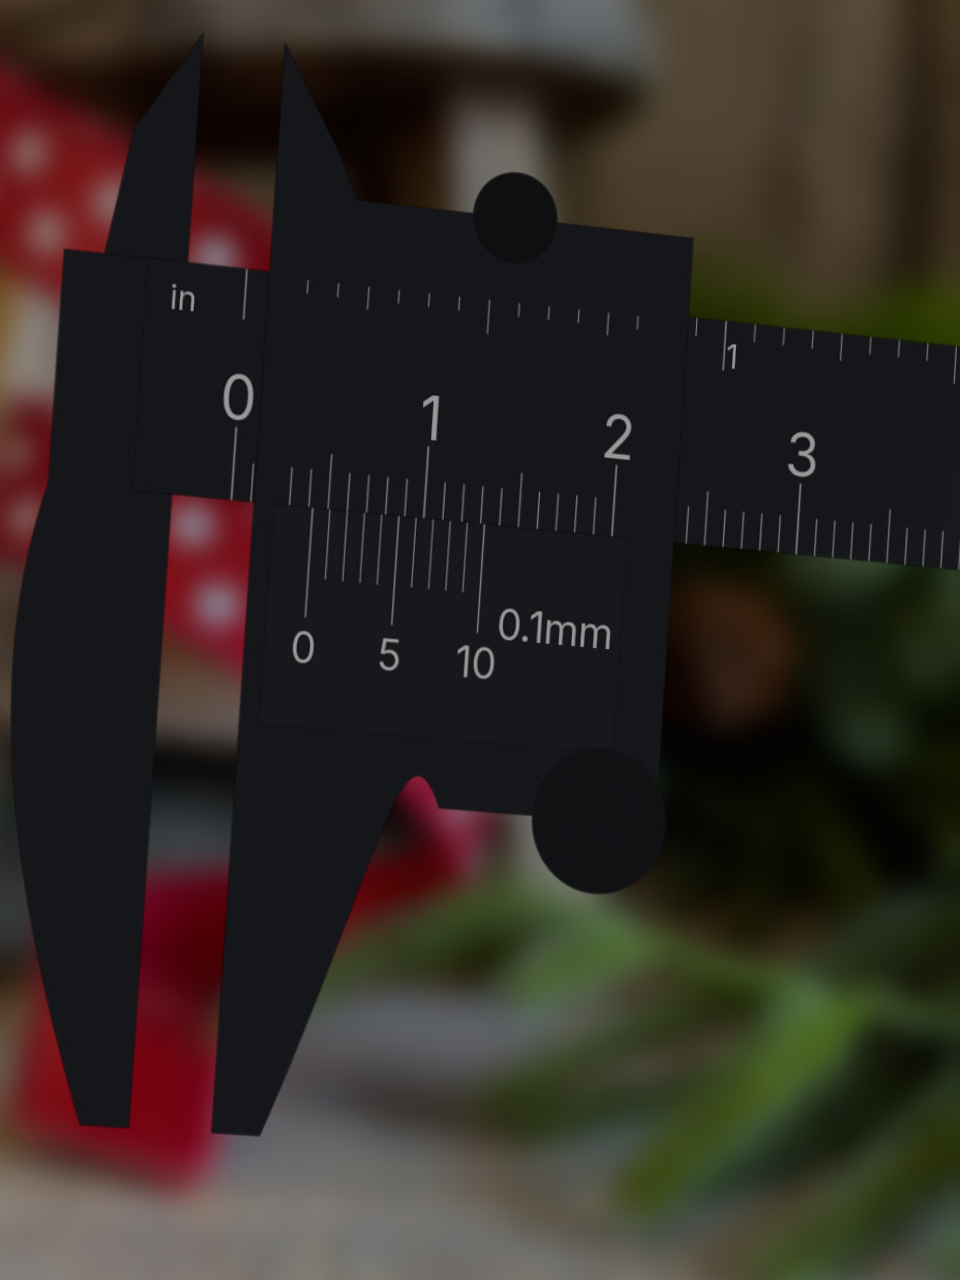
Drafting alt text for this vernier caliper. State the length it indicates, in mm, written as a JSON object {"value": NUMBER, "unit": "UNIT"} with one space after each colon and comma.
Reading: {"value": 4.2, "unit": "mm"}
